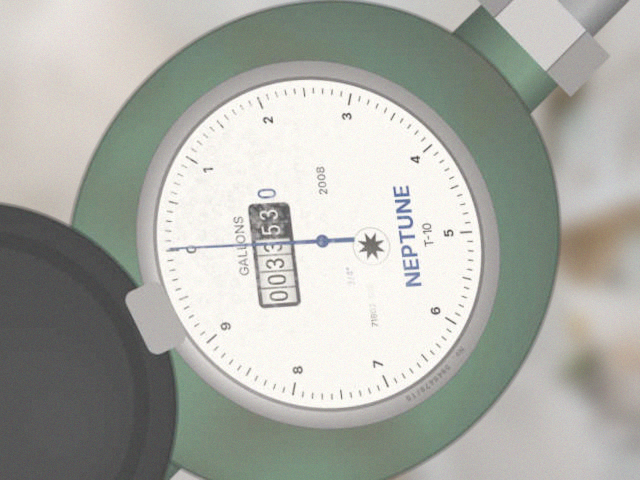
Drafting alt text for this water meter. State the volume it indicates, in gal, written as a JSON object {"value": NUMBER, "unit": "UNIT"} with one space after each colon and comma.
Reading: {"value": 33530.0, "unit": "gal"}
